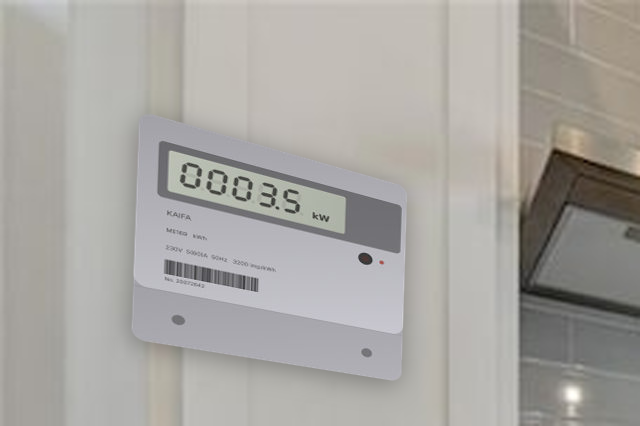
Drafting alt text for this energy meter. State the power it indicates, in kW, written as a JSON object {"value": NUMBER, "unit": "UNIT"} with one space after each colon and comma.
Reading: {"value": 3.5, "unit": "kW"}
